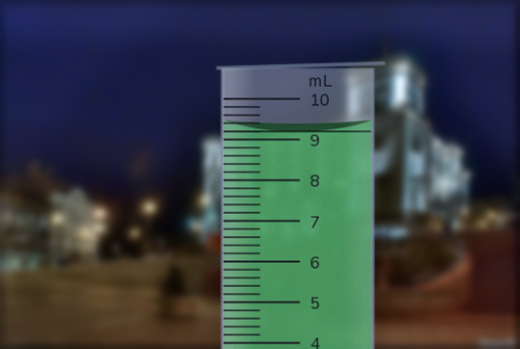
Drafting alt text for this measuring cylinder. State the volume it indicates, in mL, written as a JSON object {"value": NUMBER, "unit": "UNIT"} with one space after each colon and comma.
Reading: {"value": 9.2, "unit": "mL"}
